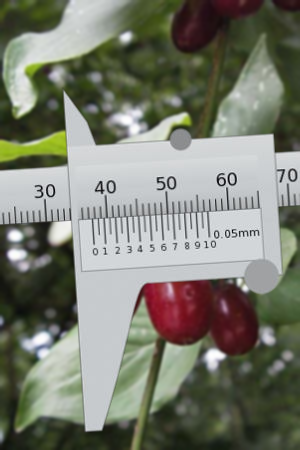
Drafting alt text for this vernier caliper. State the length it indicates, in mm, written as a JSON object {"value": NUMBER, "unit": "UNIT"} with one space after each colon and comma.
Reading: {"value": 37.6, "unit": "mm"}
